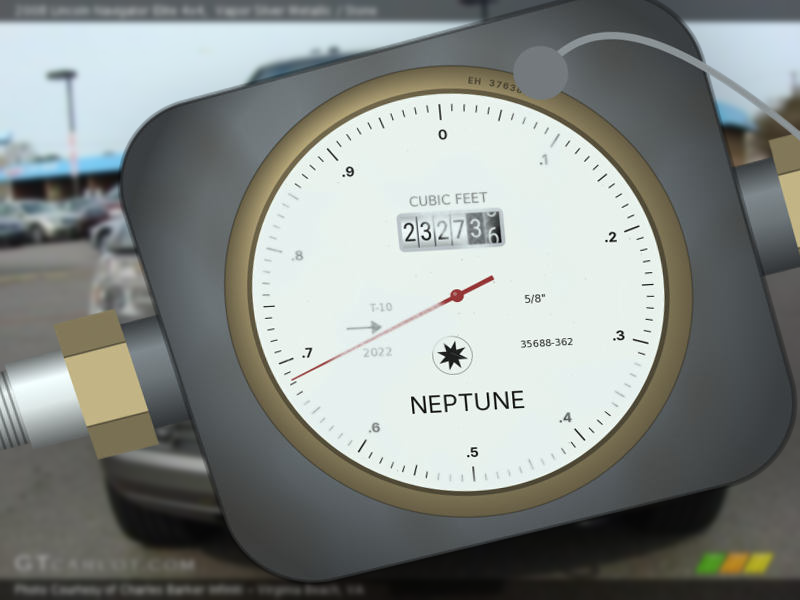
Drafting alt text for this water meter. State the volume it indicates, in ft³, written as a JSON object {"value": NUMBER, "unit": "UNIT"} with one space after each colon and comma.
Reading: {"value": 232735.68, "unit": "ft³"}
